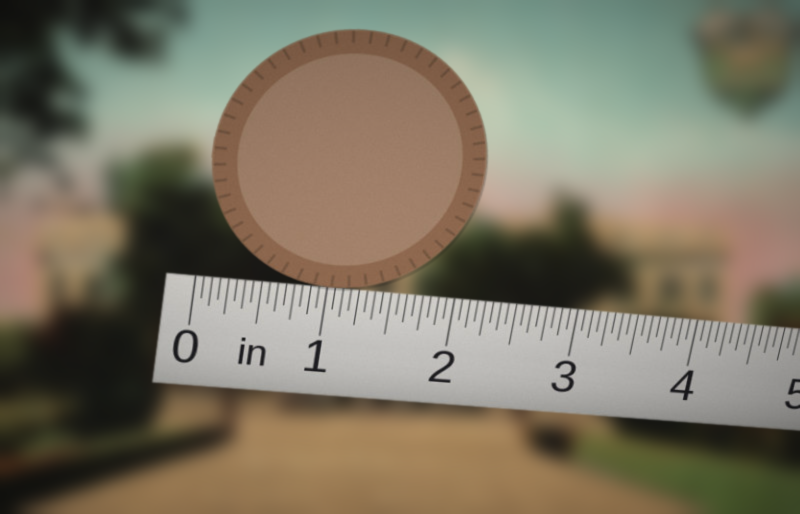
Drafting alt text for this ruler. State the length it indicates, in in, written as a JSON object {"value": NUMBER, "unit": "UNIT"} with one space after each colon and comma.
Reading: {"value": 2.0625, "unit": "in"}
